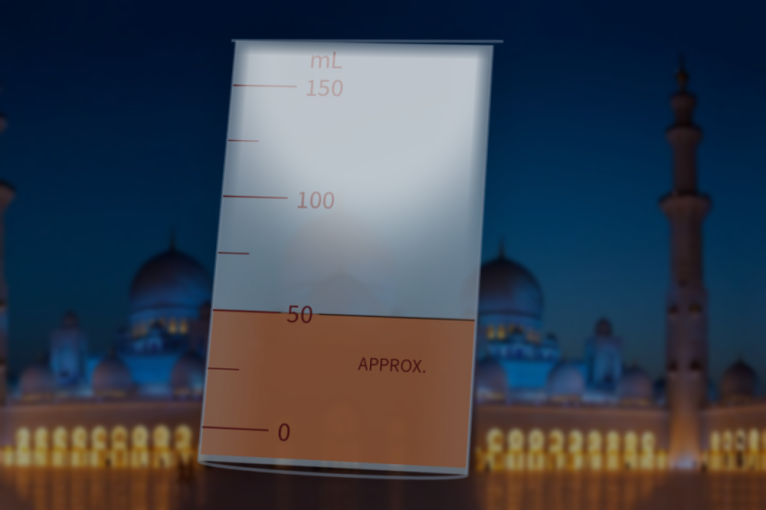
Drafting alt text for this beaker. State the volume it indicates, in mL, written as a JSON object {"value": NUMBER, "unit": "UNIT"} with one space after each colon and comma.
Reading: {"value": 50, "unit": "mL"}
